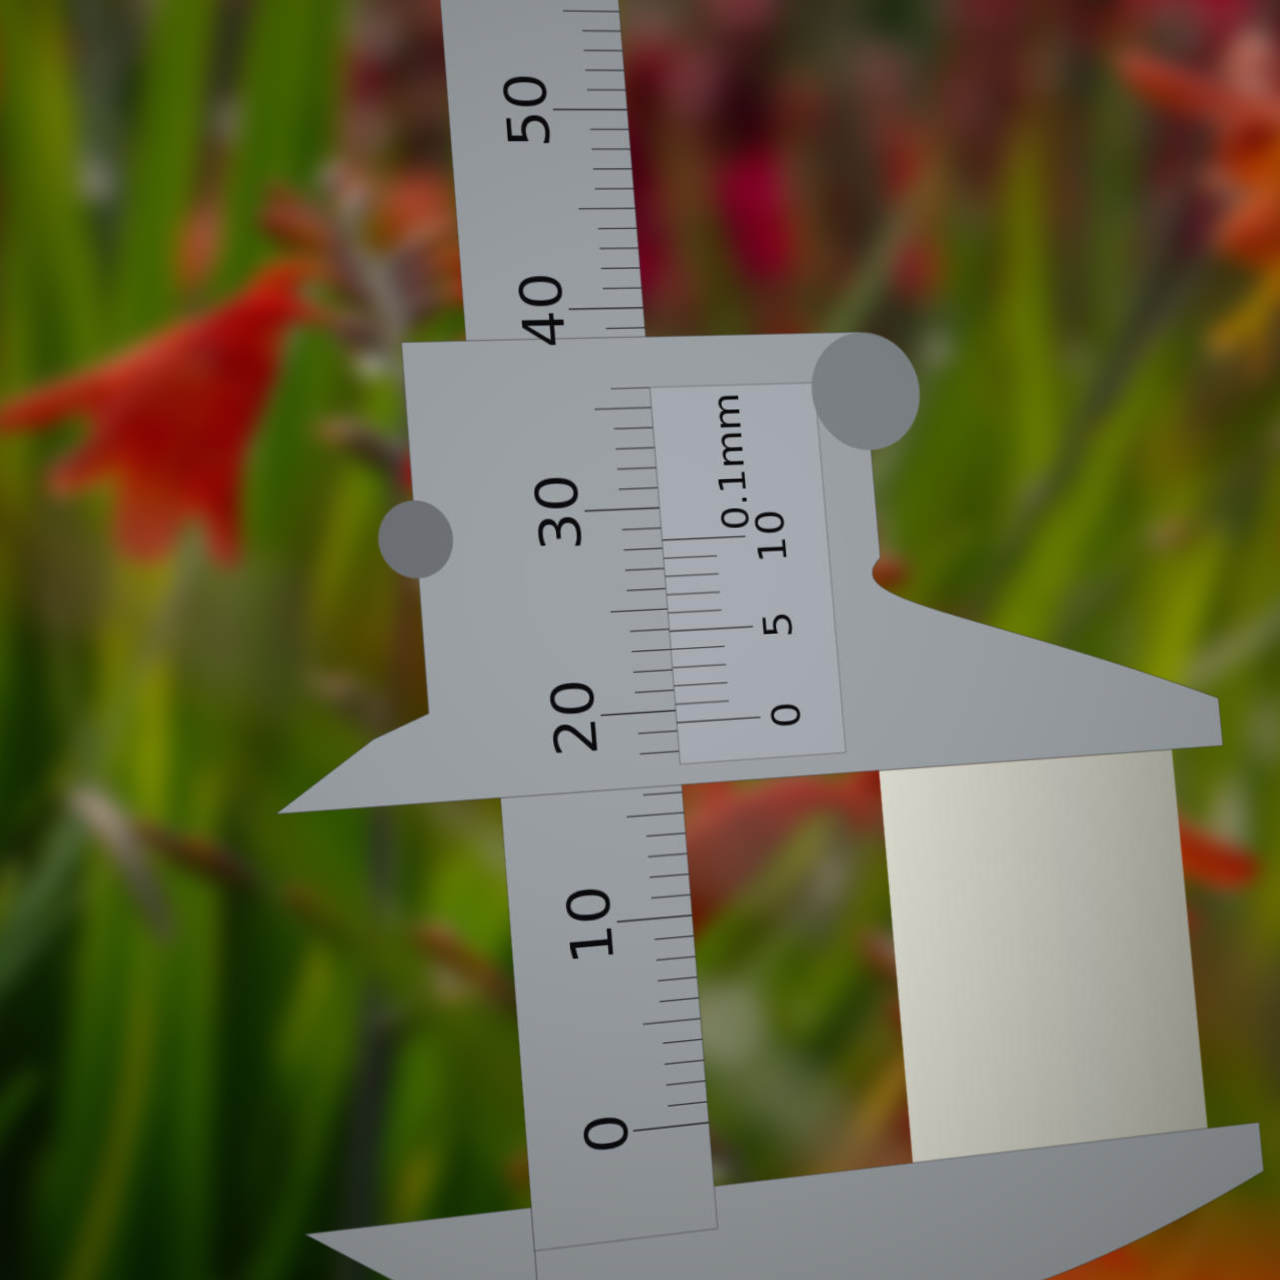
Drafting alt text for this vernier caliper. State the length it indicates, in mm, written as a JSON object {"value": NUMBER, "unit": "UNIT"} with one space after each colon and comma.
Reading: {"value": 19.4, "unit": "mm"}
